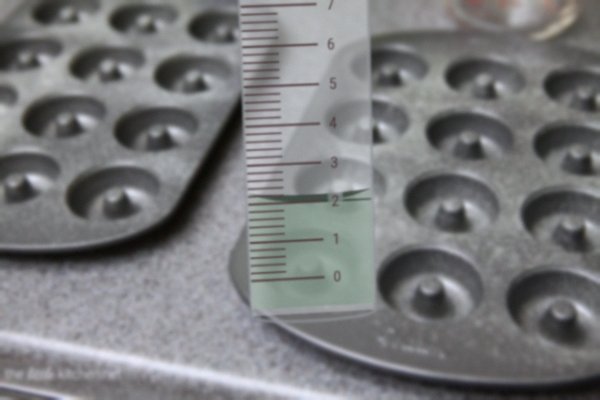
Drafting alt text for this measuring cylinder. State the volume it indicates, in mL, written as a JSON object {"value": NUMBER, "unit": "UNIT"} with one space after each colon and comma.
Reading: {"value": 2, "unit": "mL"}
